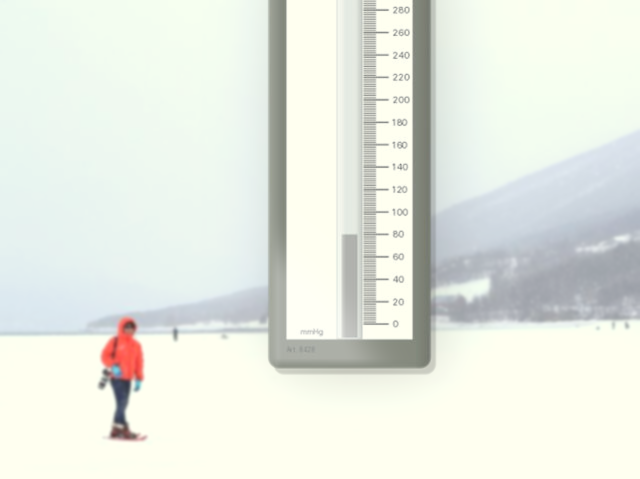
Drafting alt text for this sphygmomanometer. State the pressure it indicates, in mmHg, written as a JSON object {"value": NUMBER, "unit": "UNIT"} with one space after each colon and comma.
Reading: {"value": 80, "unit": "mmHg"}
